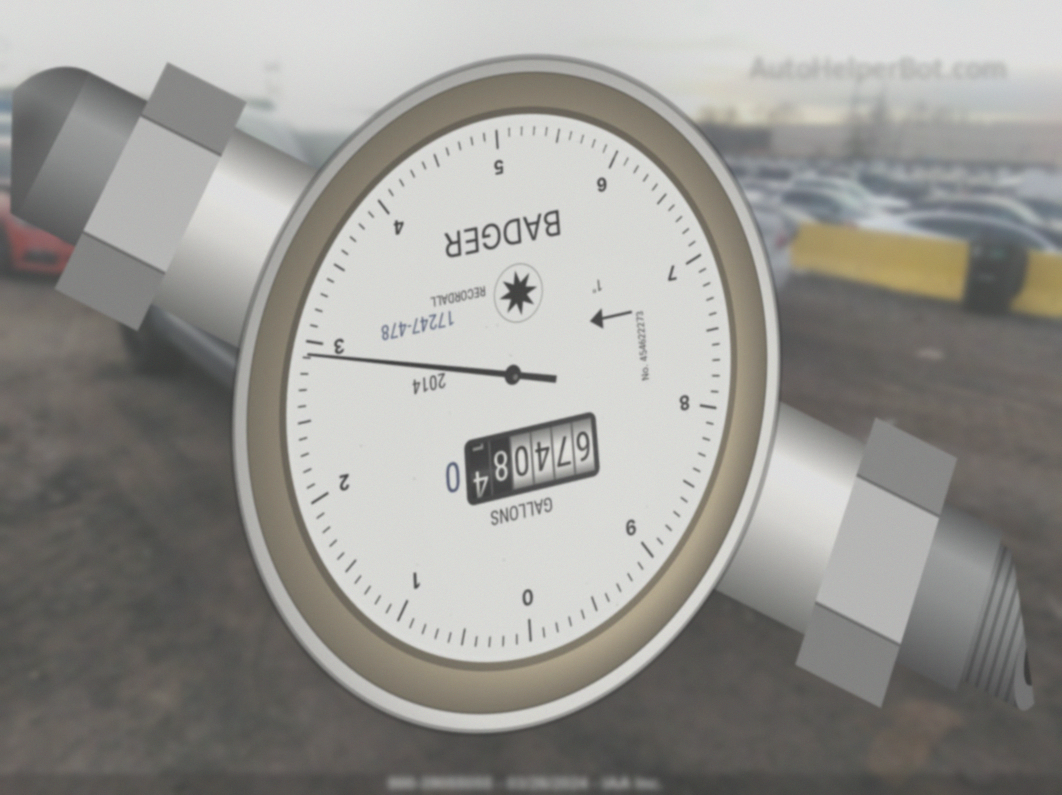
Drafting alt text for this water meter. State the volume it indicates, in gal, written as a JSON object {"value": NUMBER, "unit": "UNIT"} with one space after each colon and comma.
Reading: {"value": 6740842.9, "unit": "gal"}
